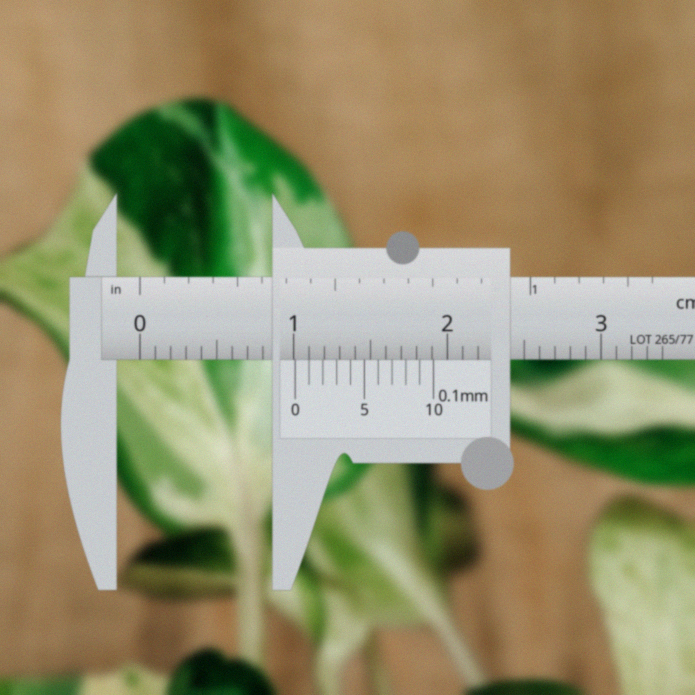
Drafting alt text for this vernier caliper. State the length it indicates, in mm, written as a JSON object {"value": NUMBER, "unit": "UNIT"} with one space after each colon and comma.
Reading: {"value": 10.1, "unit": "mm"}
